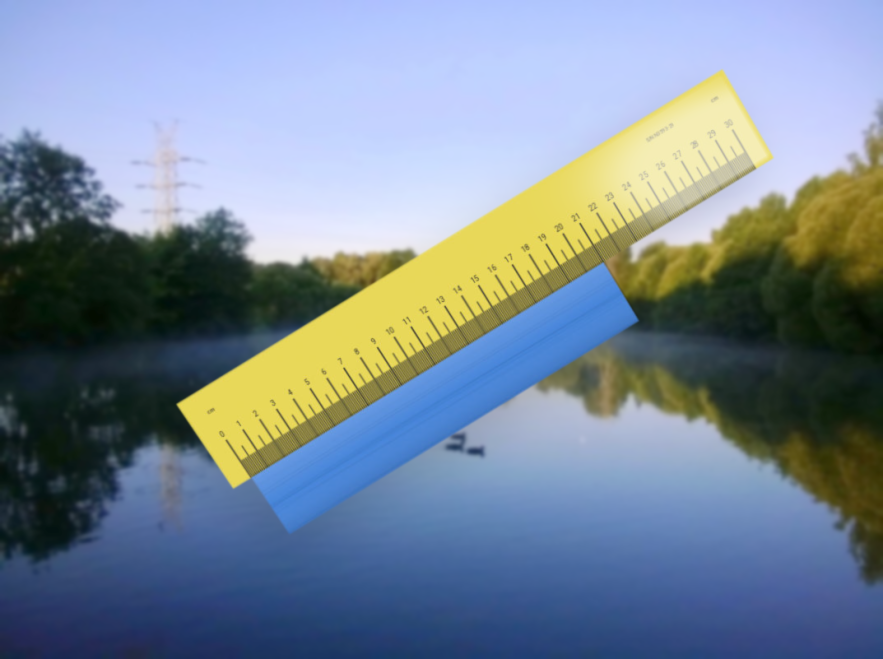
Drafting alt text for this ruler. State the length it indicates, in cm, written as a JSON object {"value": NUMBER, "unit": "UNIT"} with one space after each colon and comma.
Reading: {"value": 21, "unit": "cm"}
